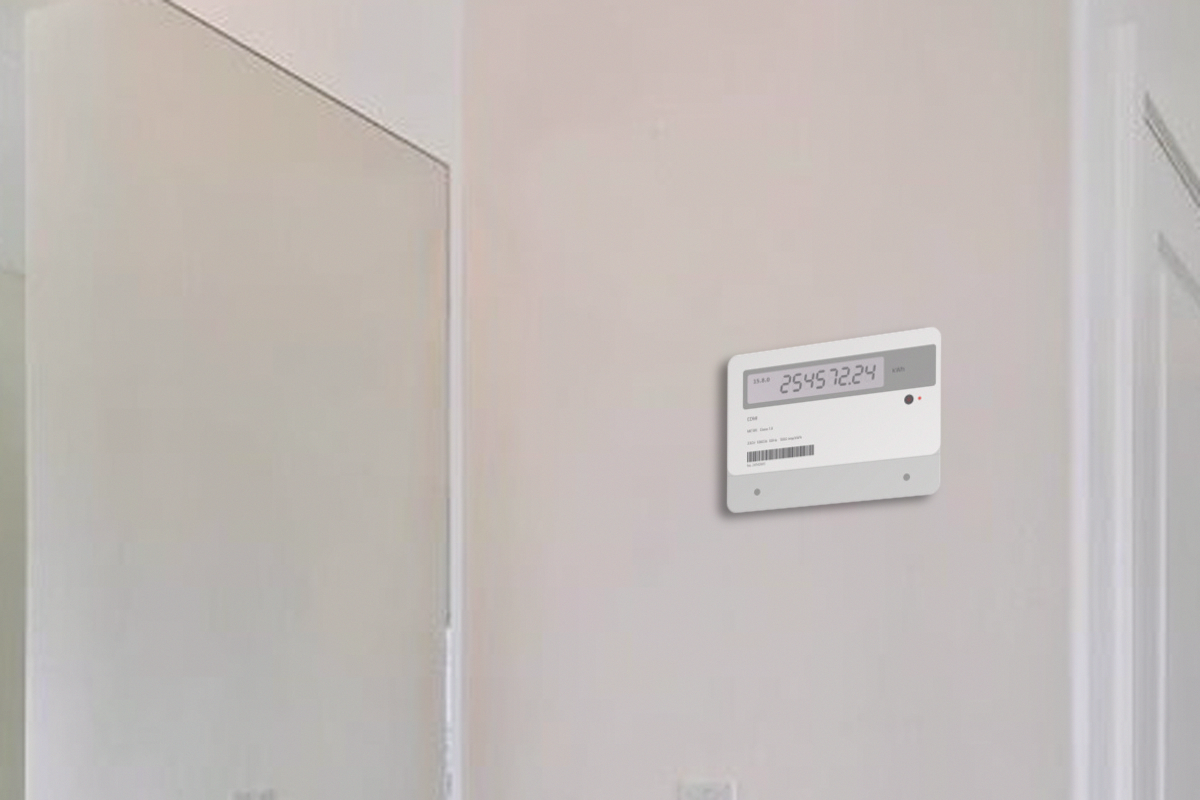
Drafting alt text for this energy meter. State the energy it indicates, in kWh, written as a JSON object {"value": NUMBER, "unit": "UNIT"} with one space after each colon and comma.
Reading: {"value": 254572.24, "unit": "kWh"}
